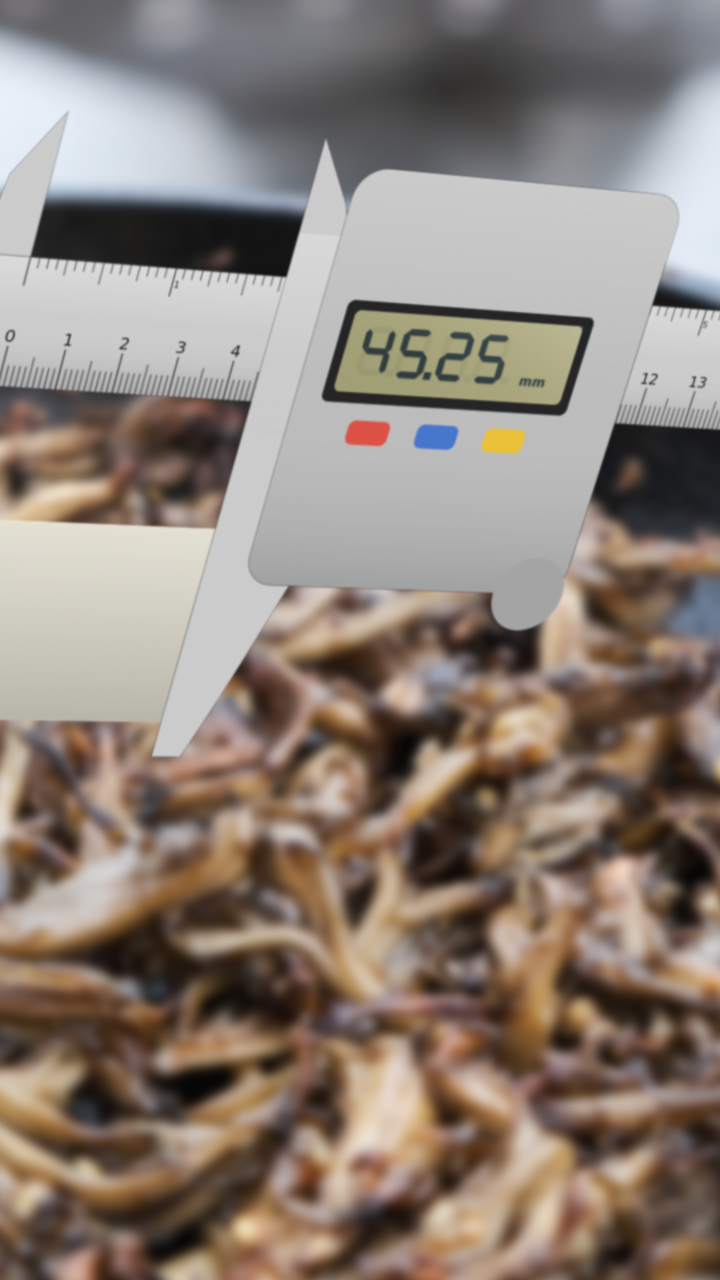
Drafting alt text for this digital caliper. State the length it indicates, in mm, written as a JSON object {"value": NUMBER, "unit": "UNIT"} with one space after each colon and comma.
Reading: {"value": 45.25, "unit": "mm"}
